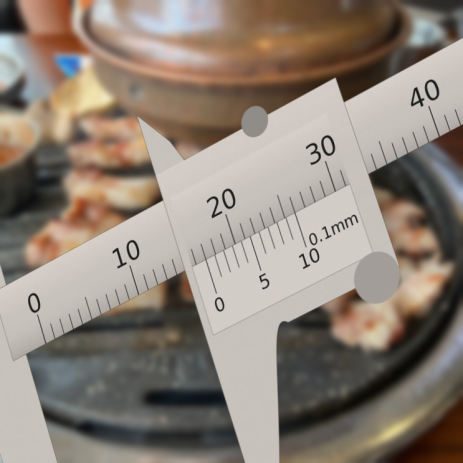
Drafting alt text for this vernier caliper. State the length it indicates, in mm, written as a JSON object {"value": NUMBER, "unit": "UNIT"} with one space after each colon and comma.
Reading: {"value": 17.0, "unit": "mm"}
